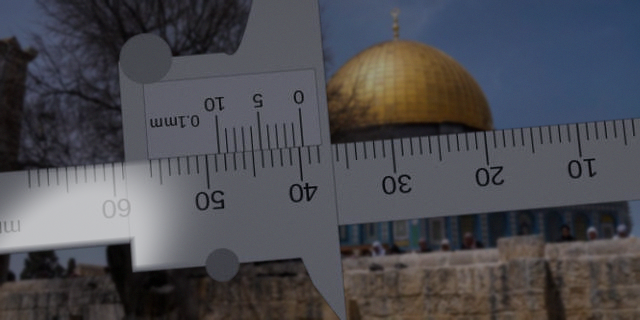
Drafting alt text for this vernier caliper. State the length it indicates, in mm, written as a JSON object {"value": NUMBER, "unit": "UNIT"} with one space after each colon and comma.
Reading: {"value": 39.6, "unit": "mm"}
